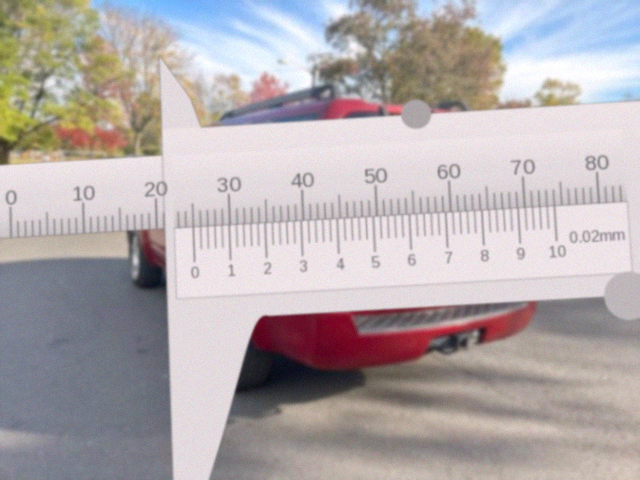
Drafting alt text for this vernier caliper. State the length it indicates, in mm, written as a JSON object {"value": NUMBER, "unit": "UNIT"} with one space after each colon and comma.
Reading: {"value": 25.0, "unit": "mm"}
